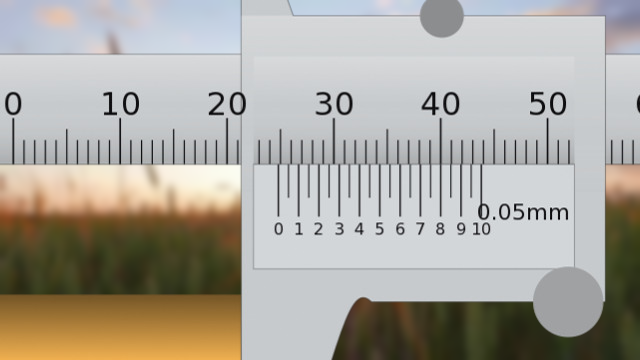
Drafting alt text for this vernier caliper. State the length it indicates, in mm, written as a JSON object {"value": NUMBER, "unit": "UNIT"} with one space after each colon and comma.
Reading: {"value": 24.8, "unit": "mm"}
